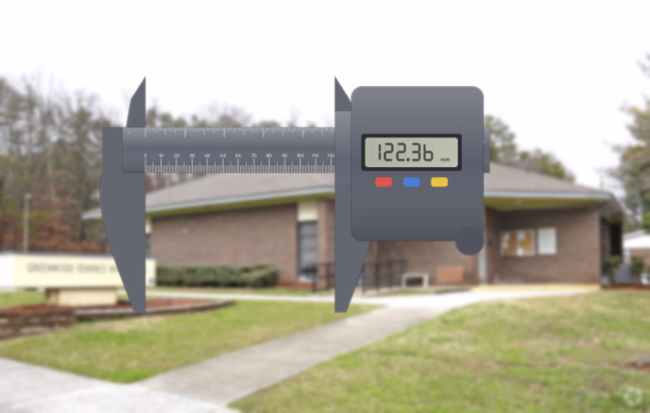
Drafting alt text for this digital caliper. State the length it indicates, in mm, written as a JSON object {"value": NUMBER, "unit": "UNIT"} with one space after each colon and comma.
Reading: {"value": 122.36, "unit": "mm"}
